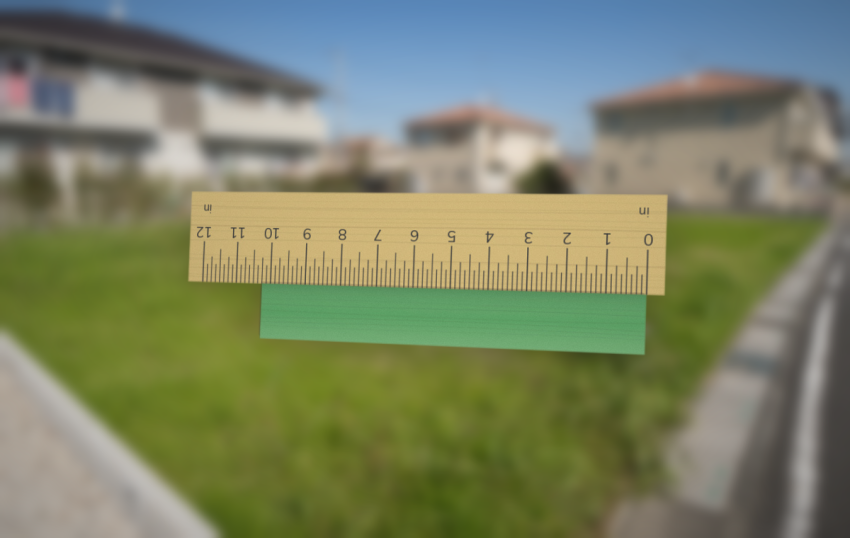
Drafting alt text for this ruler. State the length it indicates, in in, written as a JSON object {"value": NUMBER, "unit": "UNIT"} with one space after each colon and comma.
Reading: {"value": 10.25, "unit": "in"}
